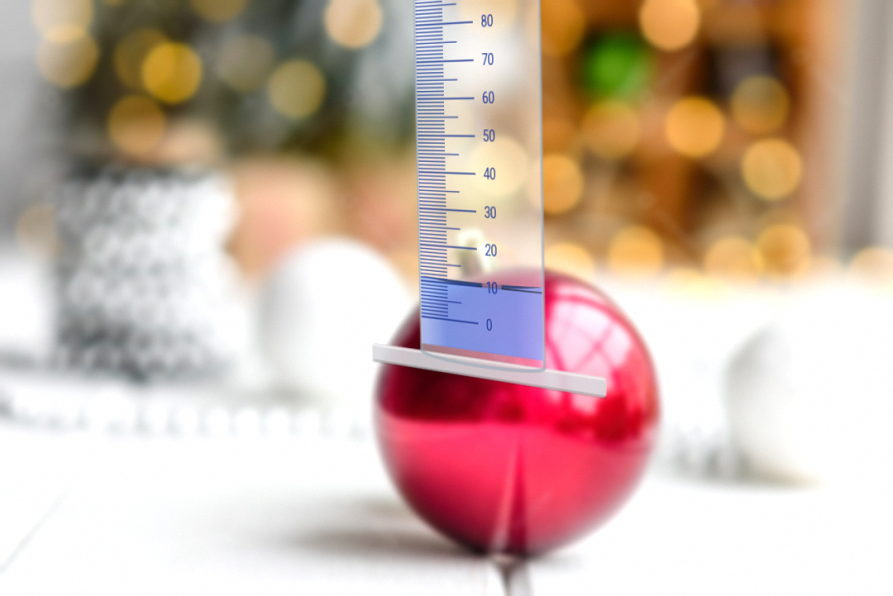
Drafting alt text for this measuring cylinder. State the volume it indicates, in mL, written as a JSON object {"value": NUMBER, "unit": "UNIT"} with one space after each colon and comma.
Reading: {"value": 10, "unit": "mL"}
